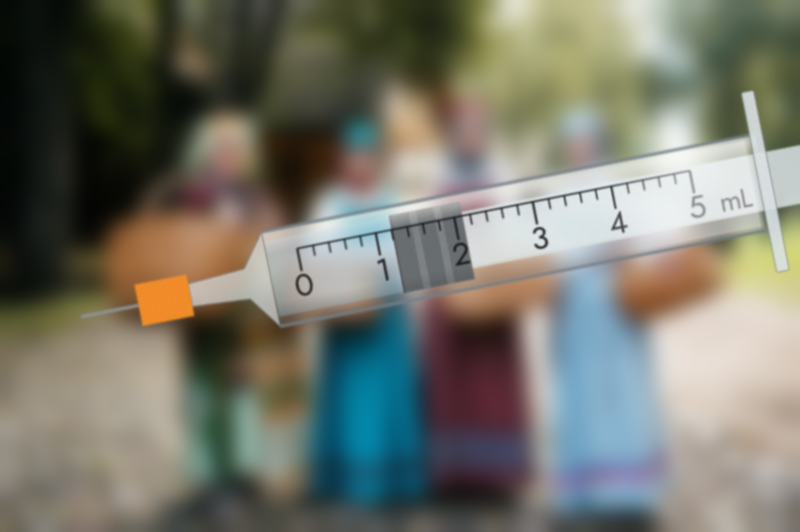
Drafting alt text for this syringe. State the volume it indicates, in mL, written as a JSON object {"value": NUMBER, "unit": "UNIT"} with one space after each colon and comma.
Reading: {"value": 1.2, "unit": "mL"}
